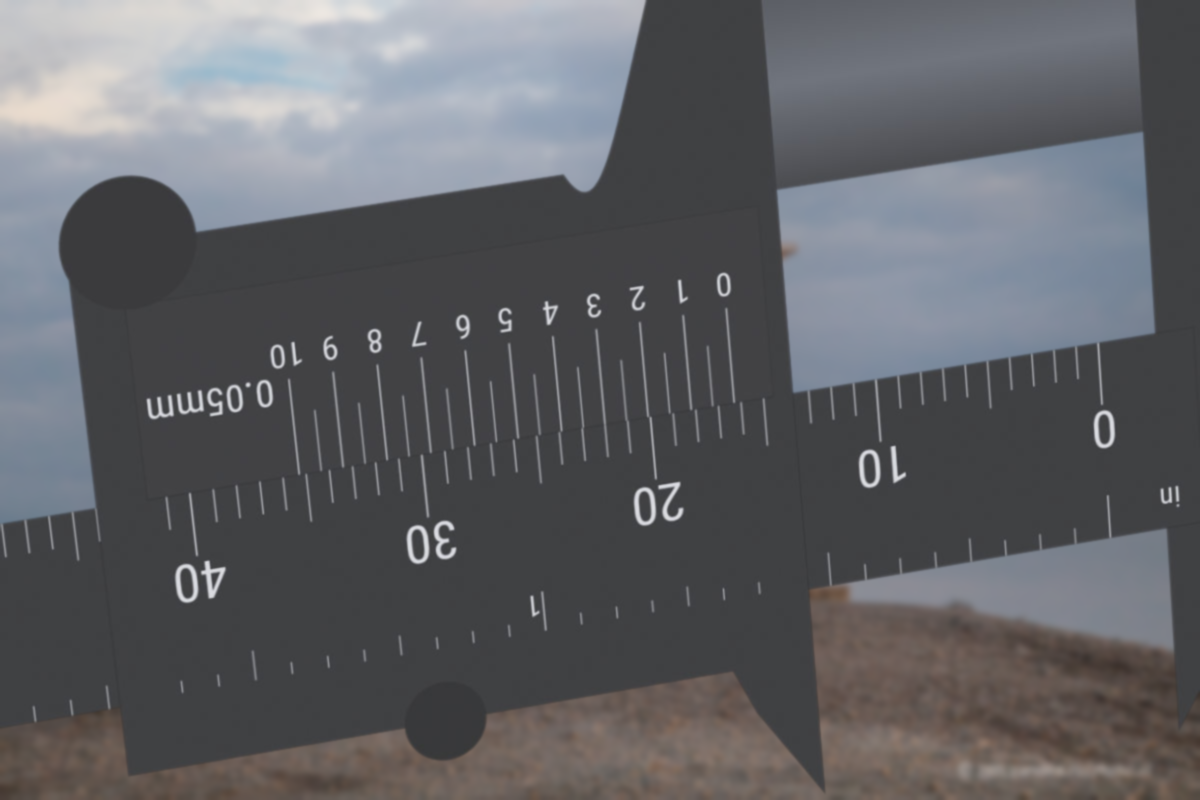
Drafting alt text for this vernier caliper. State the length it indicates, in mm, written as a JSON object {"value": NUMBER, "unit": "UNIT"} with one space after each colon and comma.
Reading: {"value": 16.3, "unit": "mm"}
